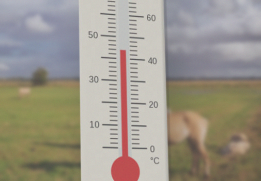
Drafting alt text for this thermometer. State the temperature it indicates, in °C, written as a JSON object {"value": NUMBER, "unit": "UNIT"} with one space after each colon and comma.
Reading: {"value": 44, "unit": "°C"}
